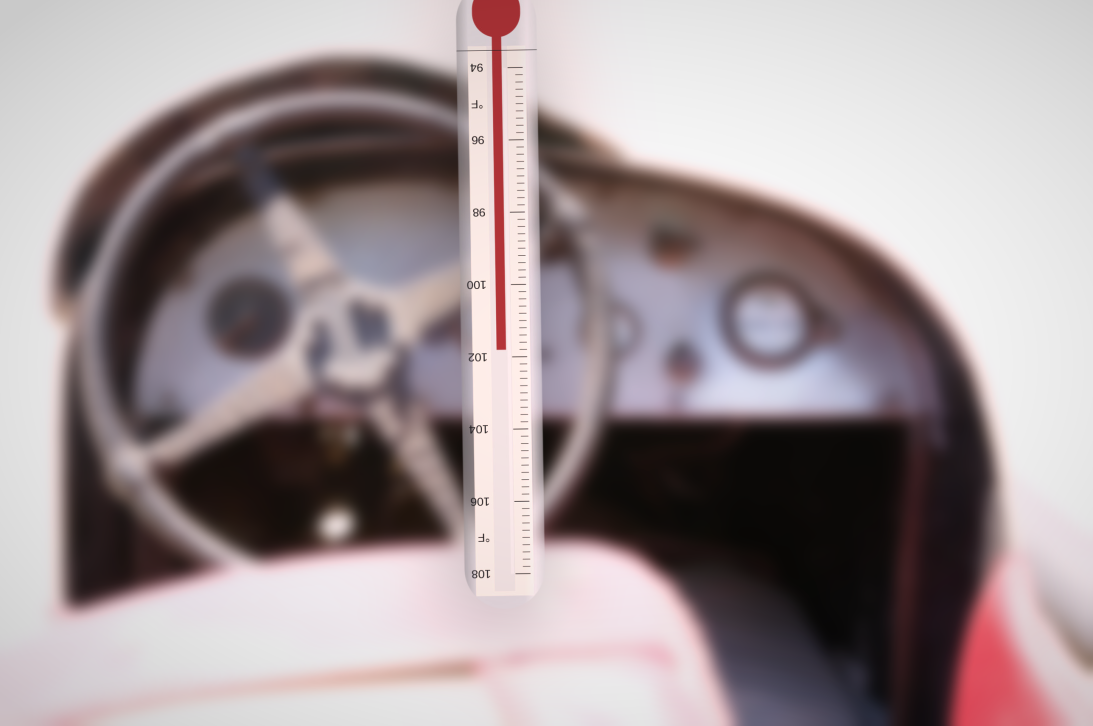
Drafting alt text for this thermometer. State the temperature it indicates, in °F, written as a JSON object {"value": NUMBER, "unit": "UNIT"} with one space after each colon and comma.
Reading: {"value": 101.8, "unit": "°F"}
